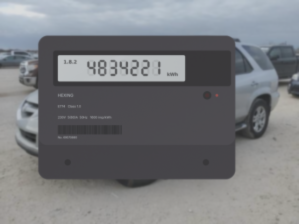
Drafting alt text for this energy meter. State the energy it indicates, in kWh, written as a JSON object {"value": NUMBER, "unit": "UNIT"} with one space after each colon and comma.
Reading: {"value": 4834221, "unit": "kWh"}
